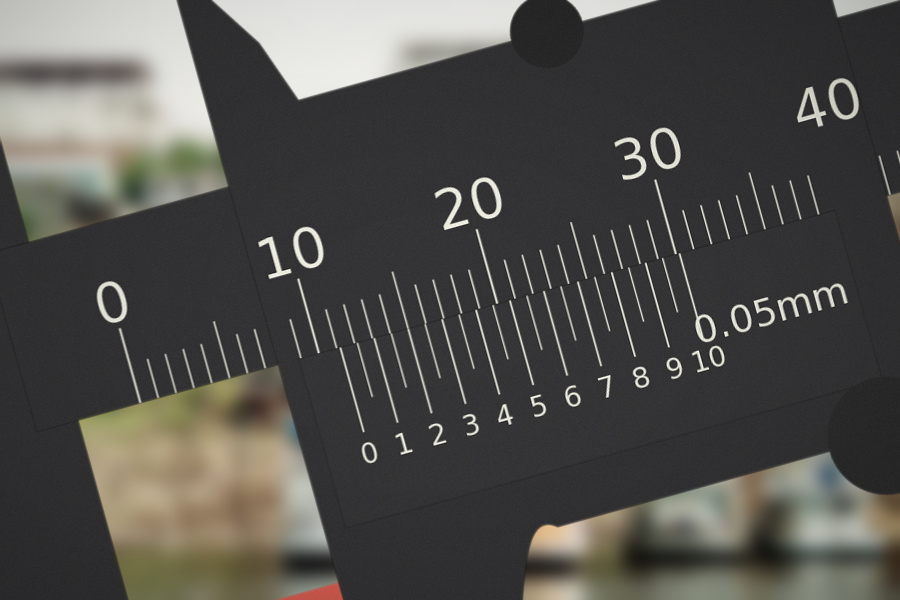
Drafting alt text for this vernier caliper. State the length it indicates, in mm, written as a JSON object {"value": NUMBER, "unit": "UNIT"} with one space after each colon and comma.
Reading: {"value": 11.2, "unit": "mm"}
